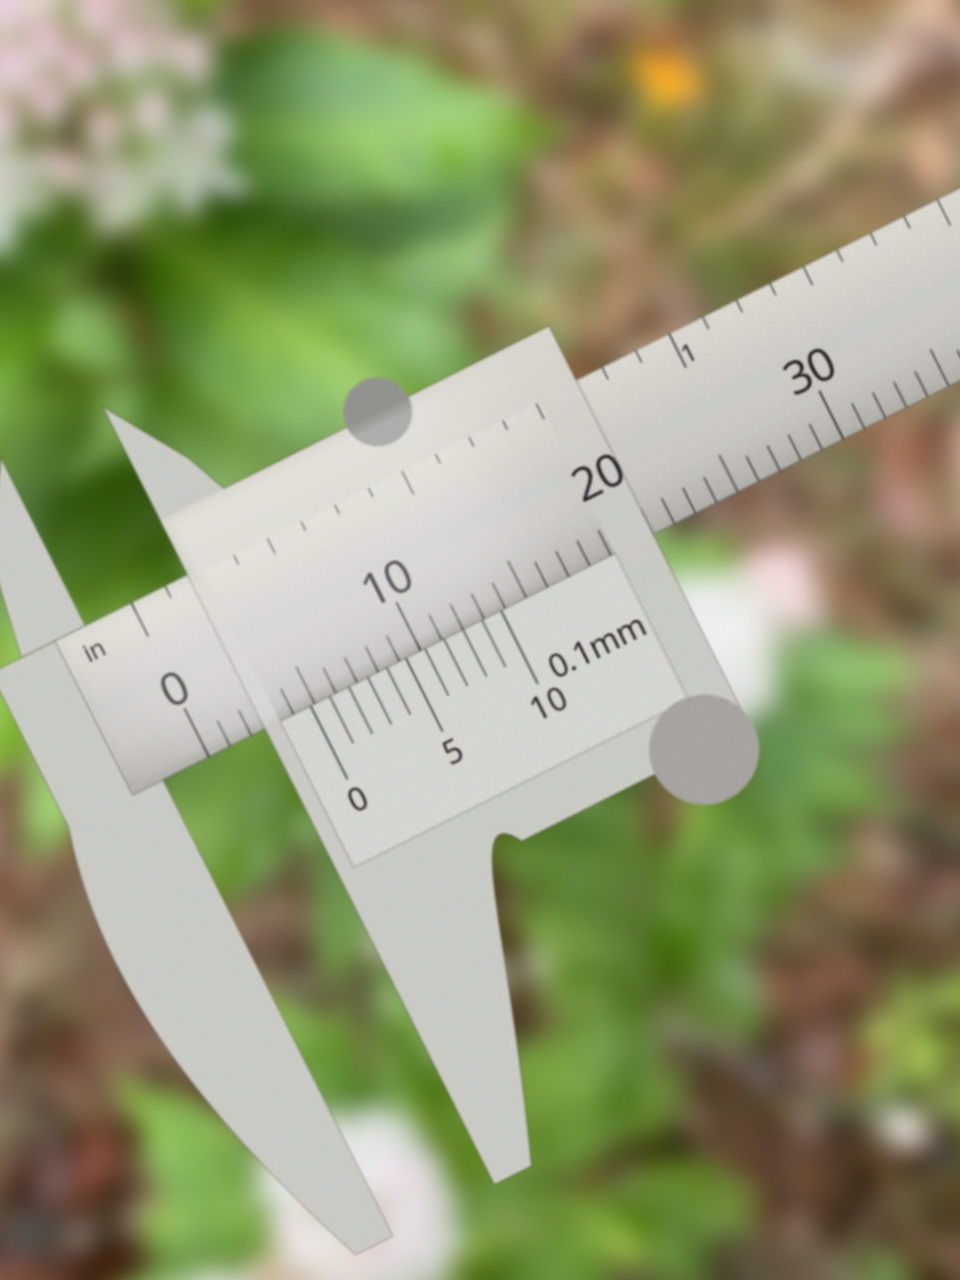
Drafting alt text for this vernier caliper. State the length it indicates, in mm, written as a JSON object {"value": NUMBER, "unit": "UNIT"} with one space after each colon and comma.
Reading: {"value": 4.8, "unit": "mm"}
